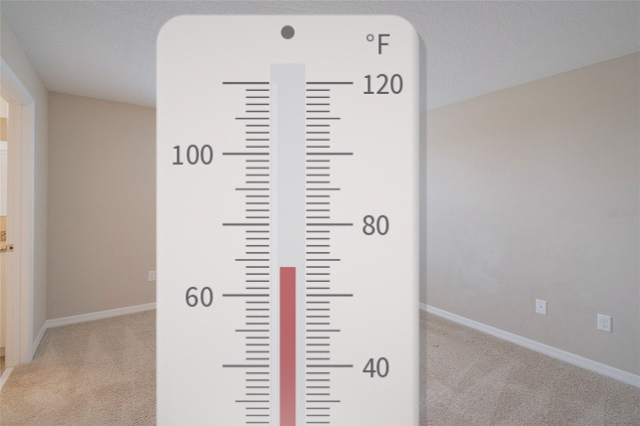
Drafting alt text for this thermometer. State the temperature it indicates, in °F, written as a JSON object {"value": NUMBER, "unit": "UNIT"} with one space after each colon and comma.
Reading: {"value": 68, "unit": "°F"}
